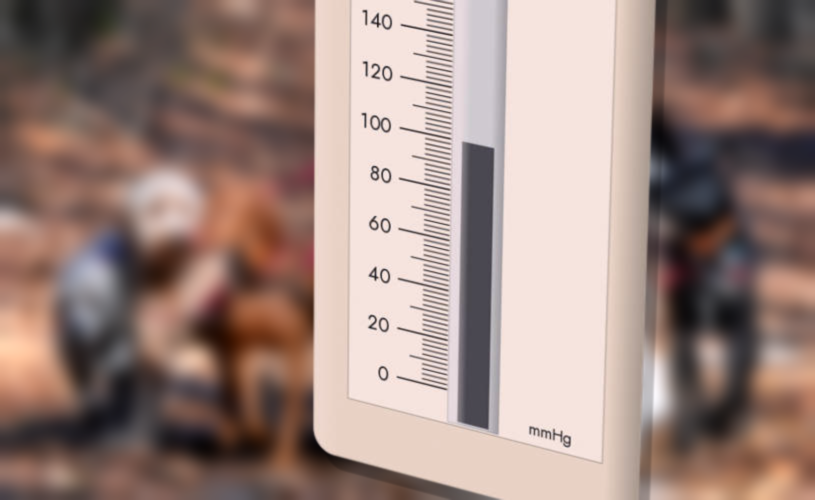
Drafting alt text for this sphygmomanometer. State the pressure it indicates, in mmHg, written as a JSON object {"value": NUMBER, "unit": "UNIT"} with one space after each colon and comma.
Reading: {"value": 100, "unit": "mmHg"}
